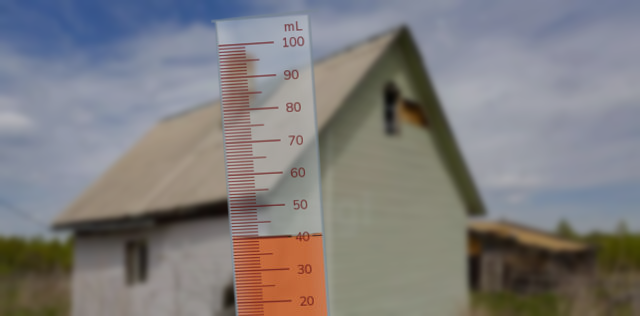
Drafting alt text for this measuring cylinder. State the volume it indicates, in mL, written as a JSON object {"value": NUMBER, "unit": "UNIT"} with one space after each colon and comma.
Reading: {"value": 40, "unit": "mL"}
